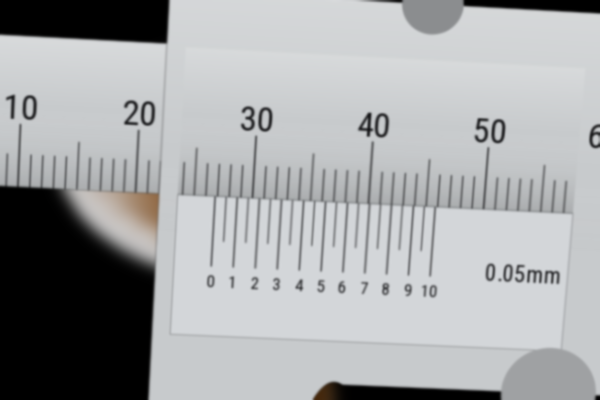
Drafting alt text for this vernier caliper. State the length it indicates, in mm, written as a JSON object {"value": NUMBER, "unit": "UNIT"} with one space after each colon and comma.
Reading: {"value": 26.8, "unit": "mm"}
